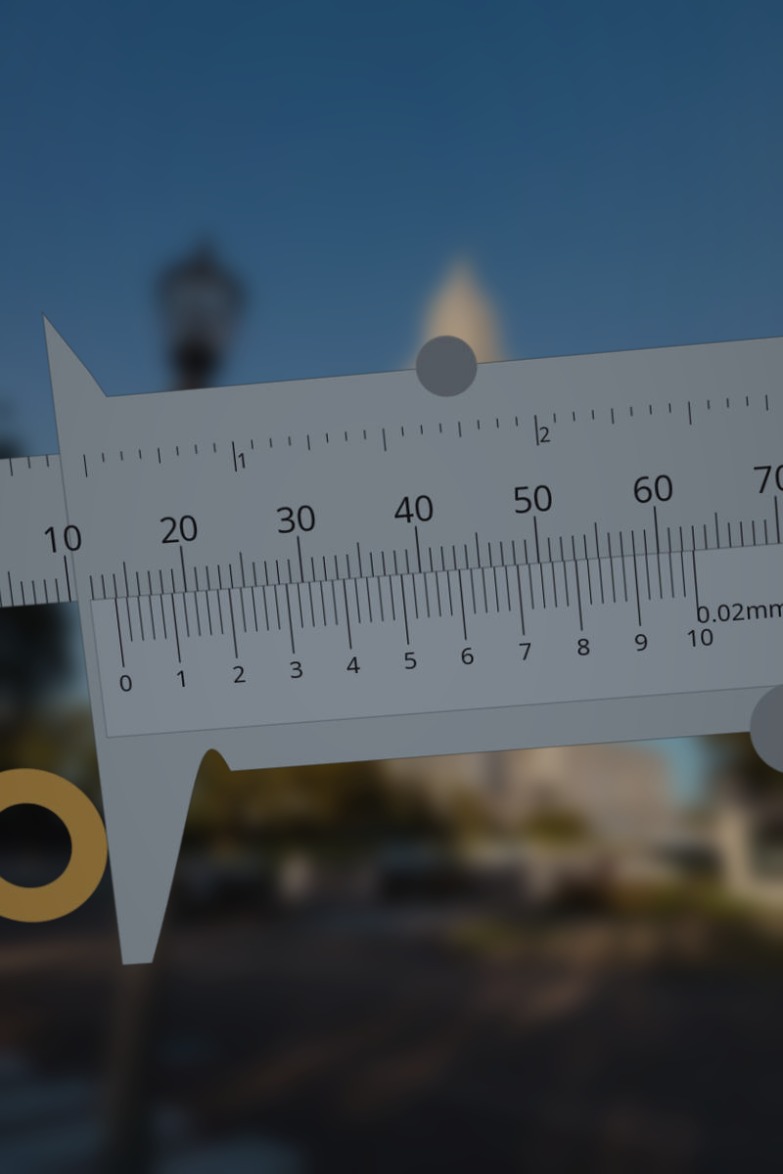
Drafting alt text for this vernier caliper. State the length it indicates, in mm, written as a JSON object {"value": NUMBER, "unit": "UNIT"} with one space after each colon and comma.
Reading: {"value": 13.9, "unit": "mm"}
